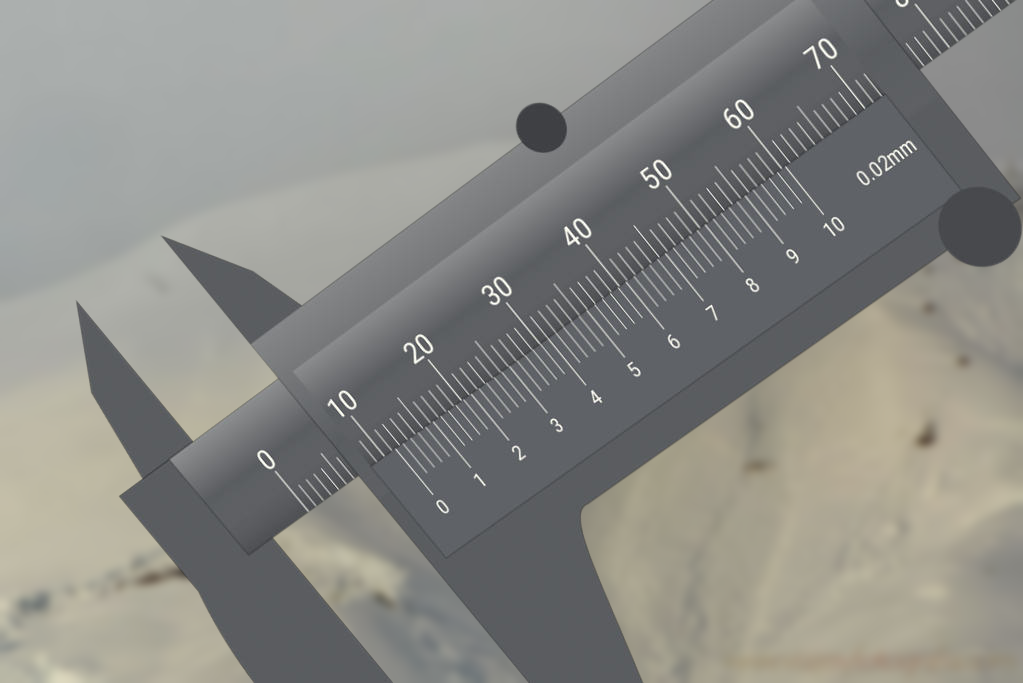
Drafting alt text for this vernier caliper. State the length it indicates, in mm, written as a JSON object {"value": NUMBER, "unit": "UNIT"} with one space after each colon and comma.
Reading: {"value": 11.4, "unit": "mm"}
